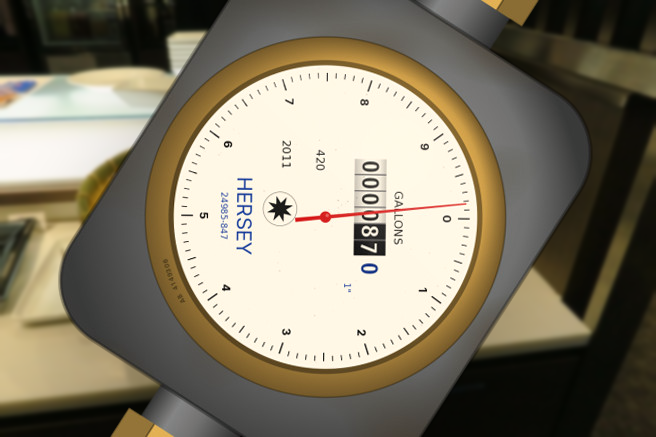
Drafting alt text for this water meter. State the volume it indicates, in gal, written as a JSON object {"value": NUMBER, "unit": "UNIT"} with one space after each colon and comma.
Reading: {"value": 869.8, "unit": "gal"}
